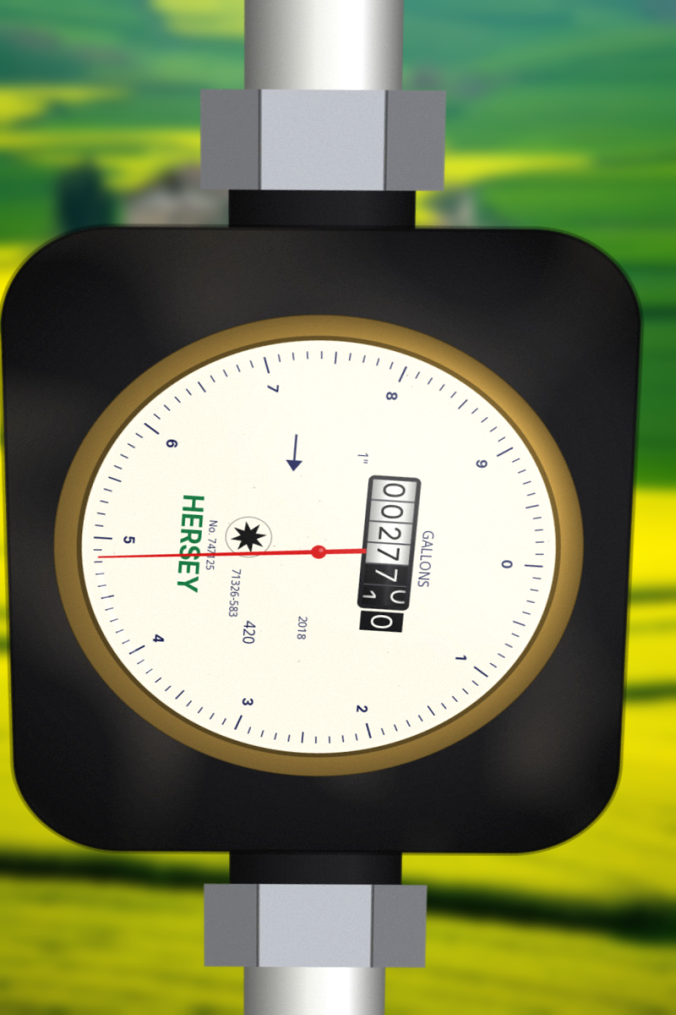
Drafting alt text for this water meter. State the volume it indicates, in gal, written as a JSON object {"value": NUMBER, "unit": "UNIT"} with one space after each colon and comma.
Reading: {"value": 27704.8, "unit": "gal"}
